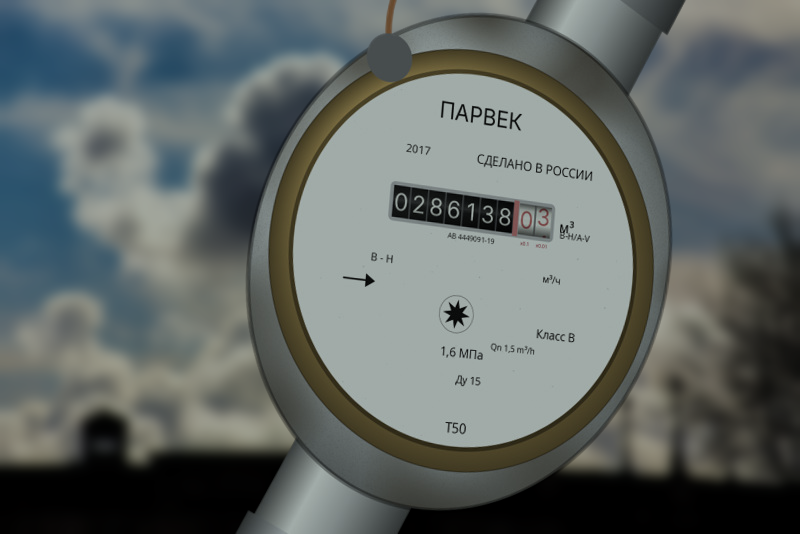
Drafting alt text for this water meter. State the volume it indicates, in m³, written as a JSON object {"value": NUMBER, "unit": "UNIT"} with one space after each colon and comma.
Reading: {"value": 286138.03, "unit": "m³"}
